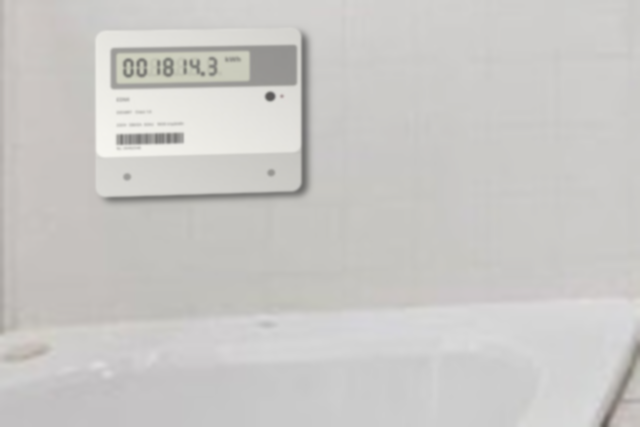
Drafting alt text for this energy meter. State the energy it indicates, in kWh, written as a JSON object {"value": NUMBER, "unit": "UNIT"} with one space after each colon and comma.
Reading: {"value": 1814.3, "unit": "kWh"}
